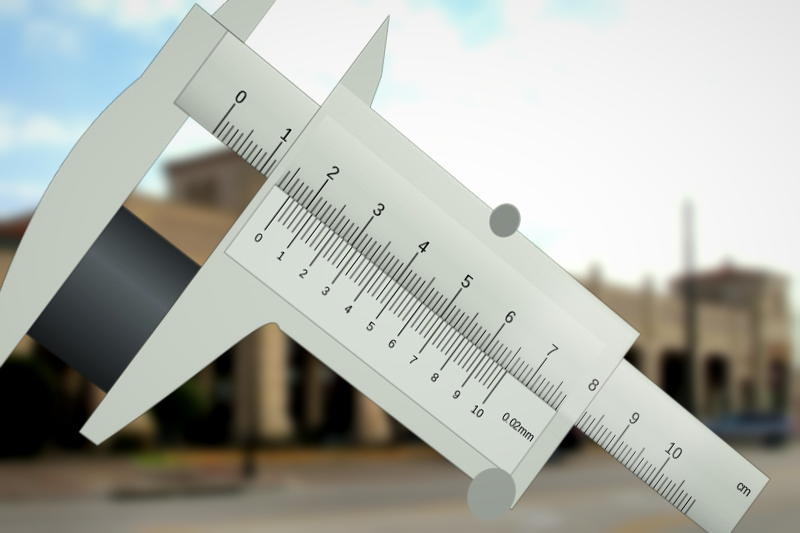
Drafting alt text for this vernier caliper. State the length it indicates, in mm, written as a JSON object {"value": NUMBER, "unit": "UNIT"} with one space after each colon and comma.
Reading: {"value": 16.5, "unit": "mm"}
